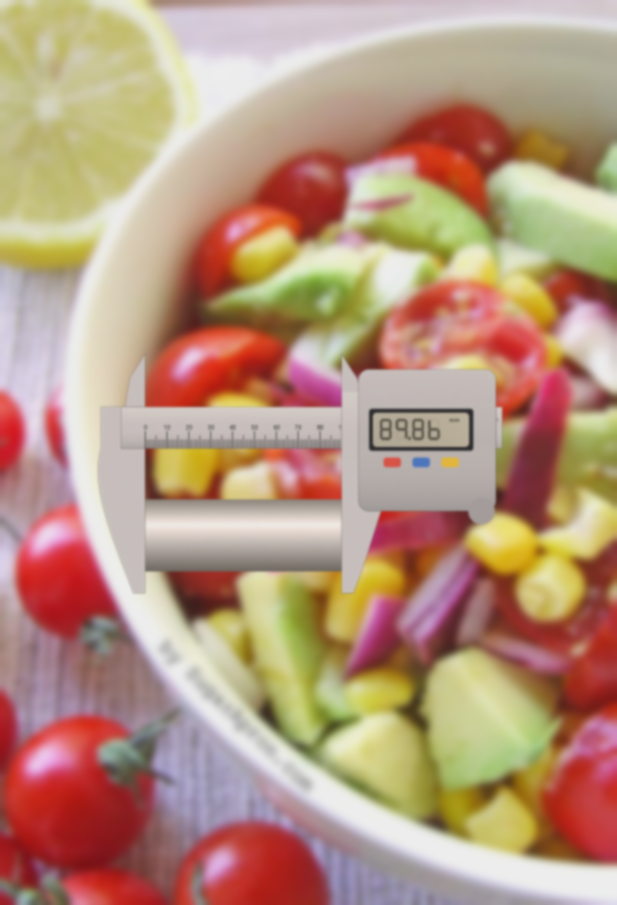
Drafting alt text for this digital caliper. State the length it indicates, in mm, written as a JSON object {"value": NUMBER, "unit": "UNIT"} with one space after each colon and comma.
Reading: {"value": 89.86, "unit": "mm"}
